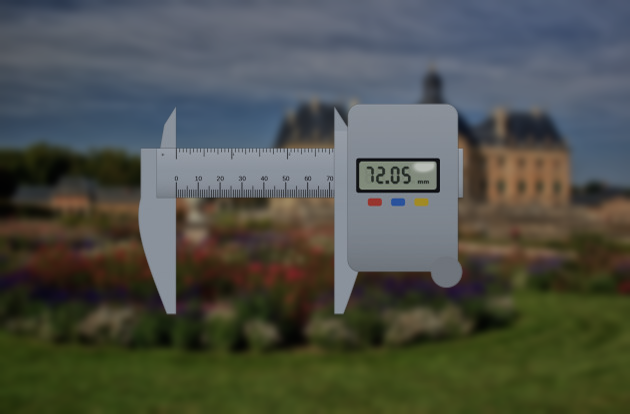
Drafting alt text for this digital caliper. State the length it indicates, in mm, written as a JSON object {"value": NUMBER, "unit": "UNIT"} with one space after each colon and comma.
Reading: {"value": 72.05, "unit": "mm"}
